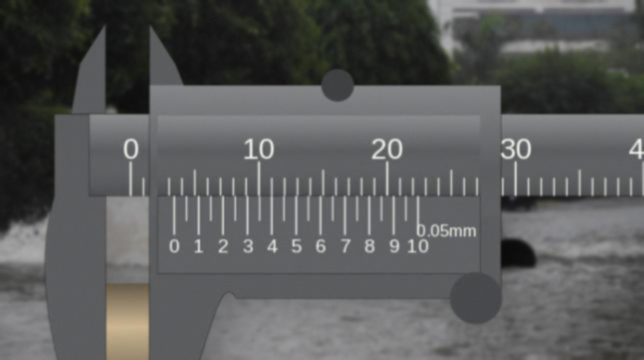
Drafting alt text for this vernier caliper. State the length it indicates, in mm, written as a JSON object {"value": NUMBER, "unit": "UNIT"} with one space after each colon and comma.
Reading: {"value": 3.4, "unit": "mm"}
